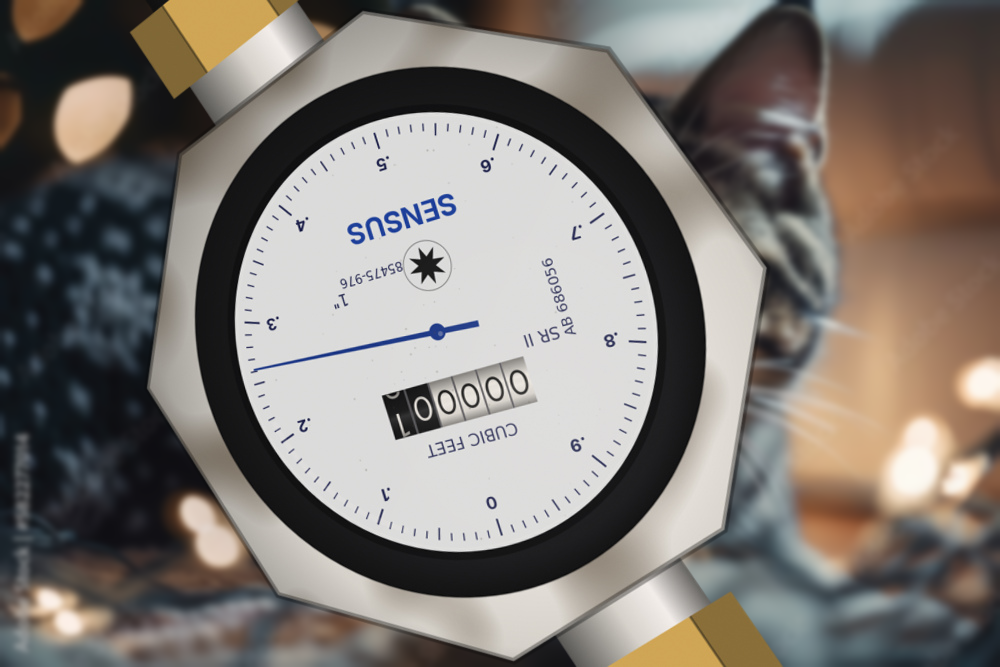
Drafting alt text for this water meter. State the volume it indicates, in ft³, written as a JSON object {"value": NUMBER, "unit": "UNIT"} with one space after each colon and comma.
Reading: {"value": 1.26, "unit": "ft³"}
